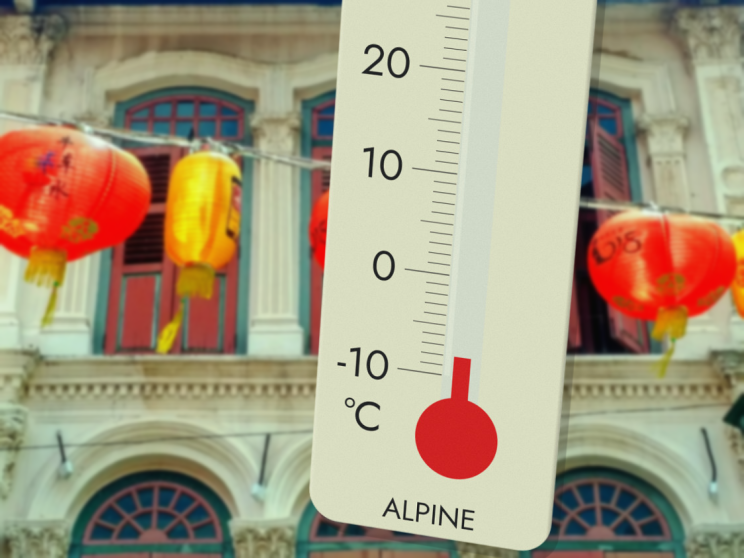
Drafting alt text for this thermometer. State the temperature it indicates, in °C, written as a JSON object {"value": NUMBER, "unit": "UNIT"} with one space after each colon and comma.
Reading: {"value": -8, "unit": "°C"}
